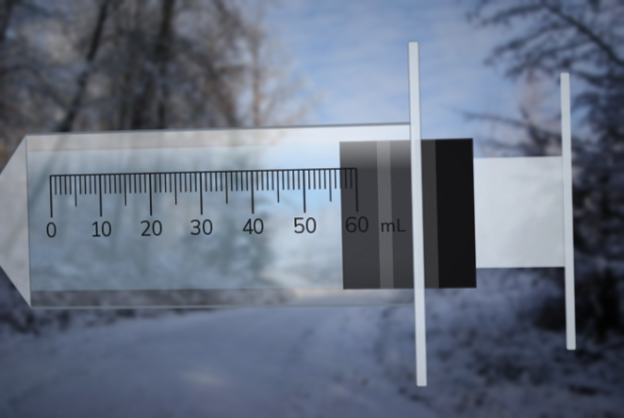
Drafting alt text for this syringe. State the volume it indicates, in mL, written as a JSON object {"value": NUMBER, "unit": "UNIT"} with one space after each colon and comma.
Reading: {"value": 57, "unit": "mL"}
